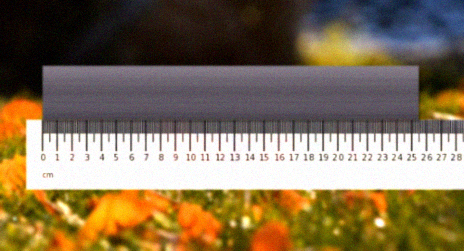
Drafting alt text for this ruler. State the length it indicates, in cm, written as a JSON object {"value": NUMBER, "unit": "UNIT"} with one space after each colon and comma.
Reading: {"value": 25.5, "unit": "cm"}
